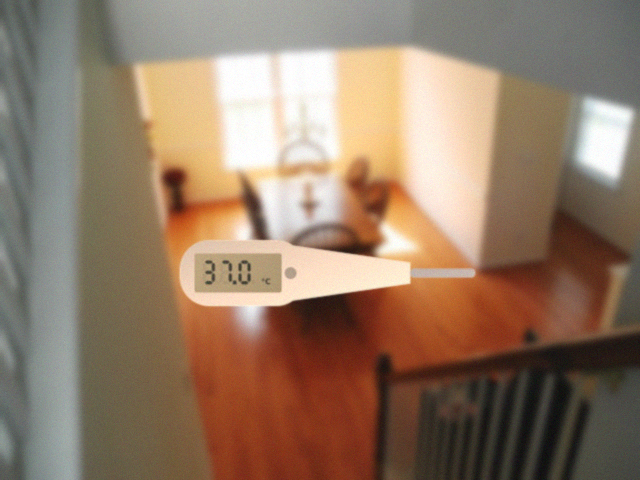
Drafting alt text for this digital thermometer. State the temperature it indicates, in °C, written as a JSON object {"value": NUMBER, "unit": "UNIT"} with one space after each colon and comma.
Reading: {"value": 37.0, "unit": "°C"}
